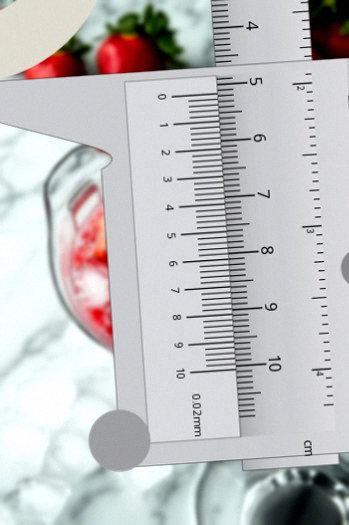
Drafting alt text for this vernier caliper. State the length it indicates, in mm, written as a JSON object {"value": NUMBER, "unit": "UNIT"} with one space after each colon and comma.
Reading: {"value": 51.6, "unit": "mm"}
